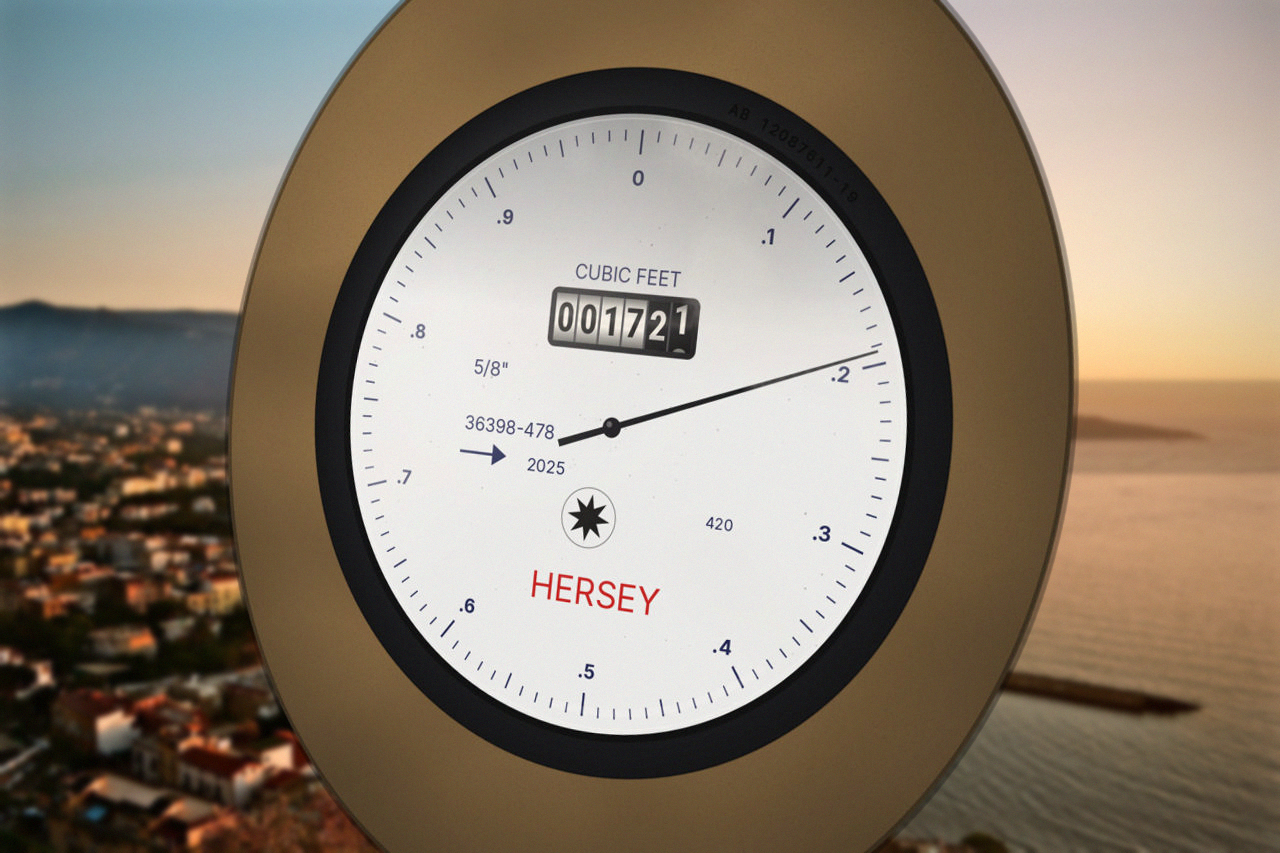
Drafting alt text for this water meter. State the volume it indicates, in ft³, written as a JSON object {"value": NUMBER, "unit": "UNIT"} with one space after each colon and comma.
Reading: {"value": 1721.19, "unit": "ft³"}
